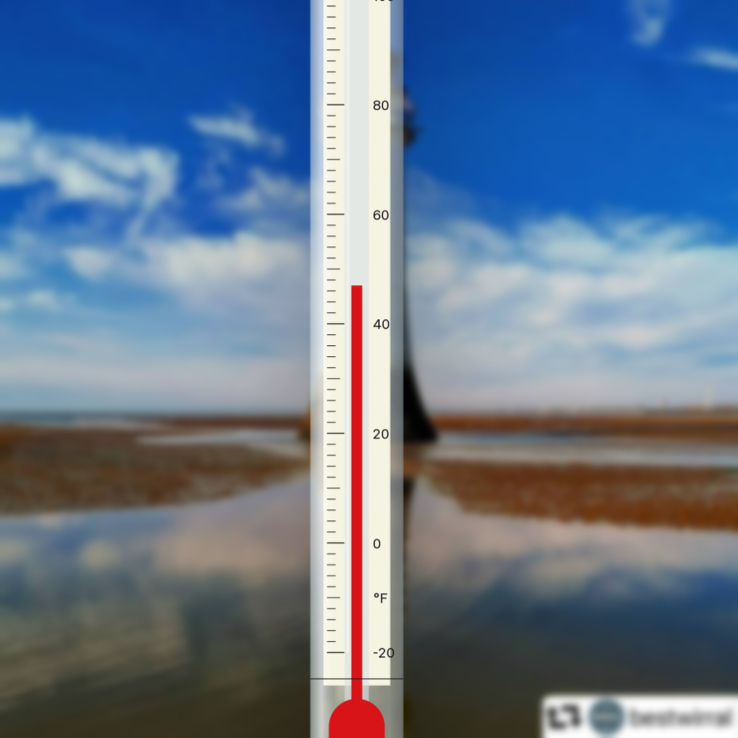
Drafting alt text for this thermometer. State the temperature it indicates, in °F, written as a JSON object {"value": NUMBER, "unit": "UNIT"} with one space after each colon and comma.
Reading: {"value": 47, "unit": "°F"}
